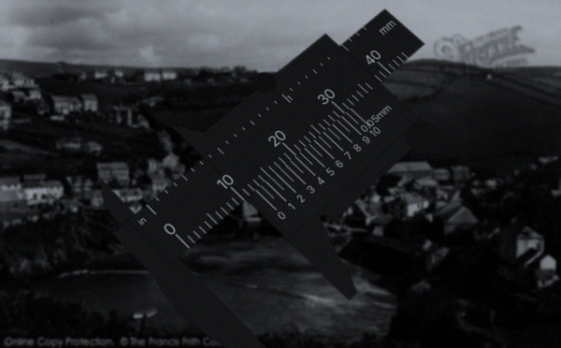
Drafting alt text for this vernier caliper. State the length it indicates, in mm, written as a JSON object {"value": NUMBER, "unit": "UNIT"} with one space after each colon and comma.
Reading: {"value": 12.2, "unit": "mm"}
